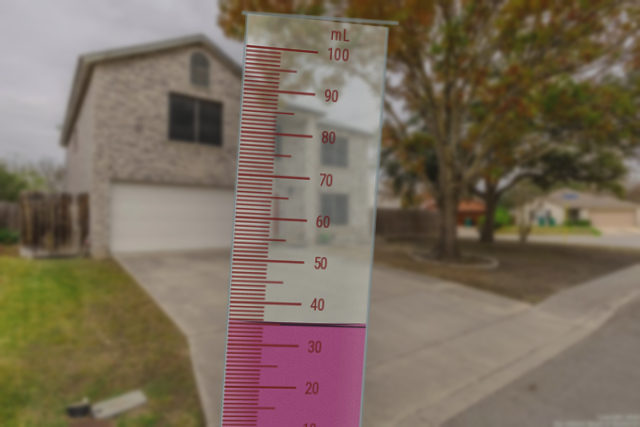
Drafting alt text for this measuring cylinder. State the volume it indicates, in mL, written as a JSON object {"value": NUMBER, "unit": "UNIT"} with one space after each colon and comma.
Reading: {"value": 35, "unit": "mL"}
